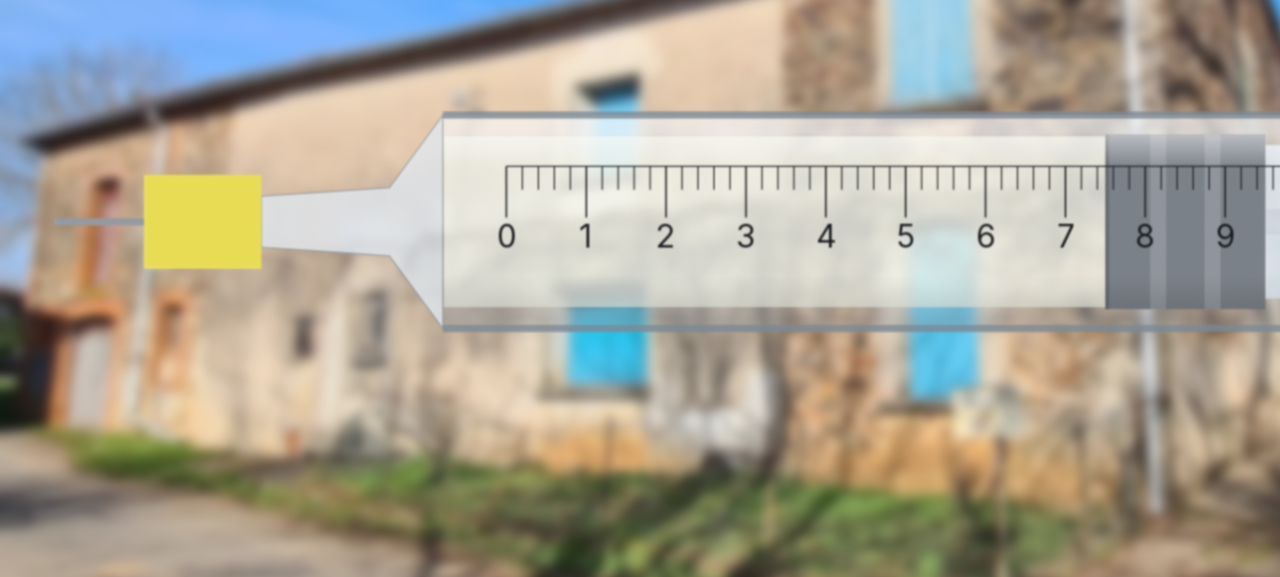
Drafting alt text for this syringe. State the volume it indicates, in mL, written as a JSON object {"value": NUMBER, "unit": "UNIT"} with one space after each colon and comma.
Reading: {"value": 7.5, "unit": "mL"}
